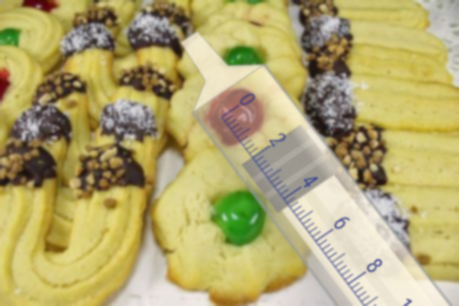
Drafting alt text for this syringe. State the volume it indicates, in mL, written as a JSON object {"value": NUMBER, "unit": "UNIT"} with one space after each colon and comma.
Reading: {"value": 2, "unit": "mL"}
